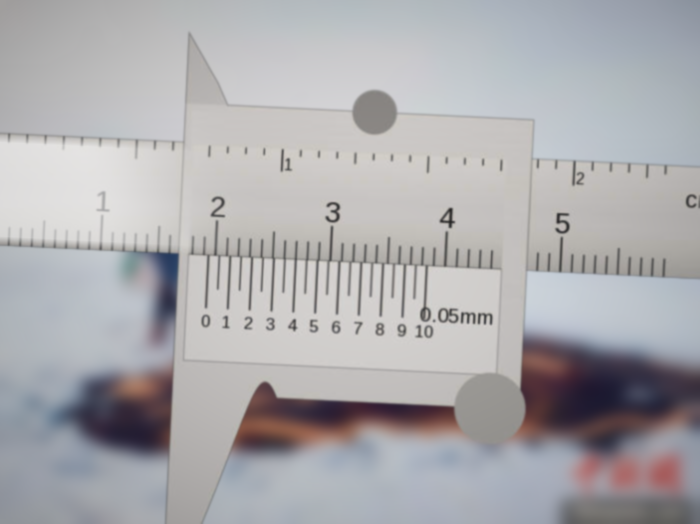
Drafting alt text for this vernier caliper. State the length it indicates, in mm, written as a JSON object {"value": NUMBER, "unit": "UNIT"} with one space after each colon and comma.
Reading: {"value": 19.4, "unit": "mm"}
